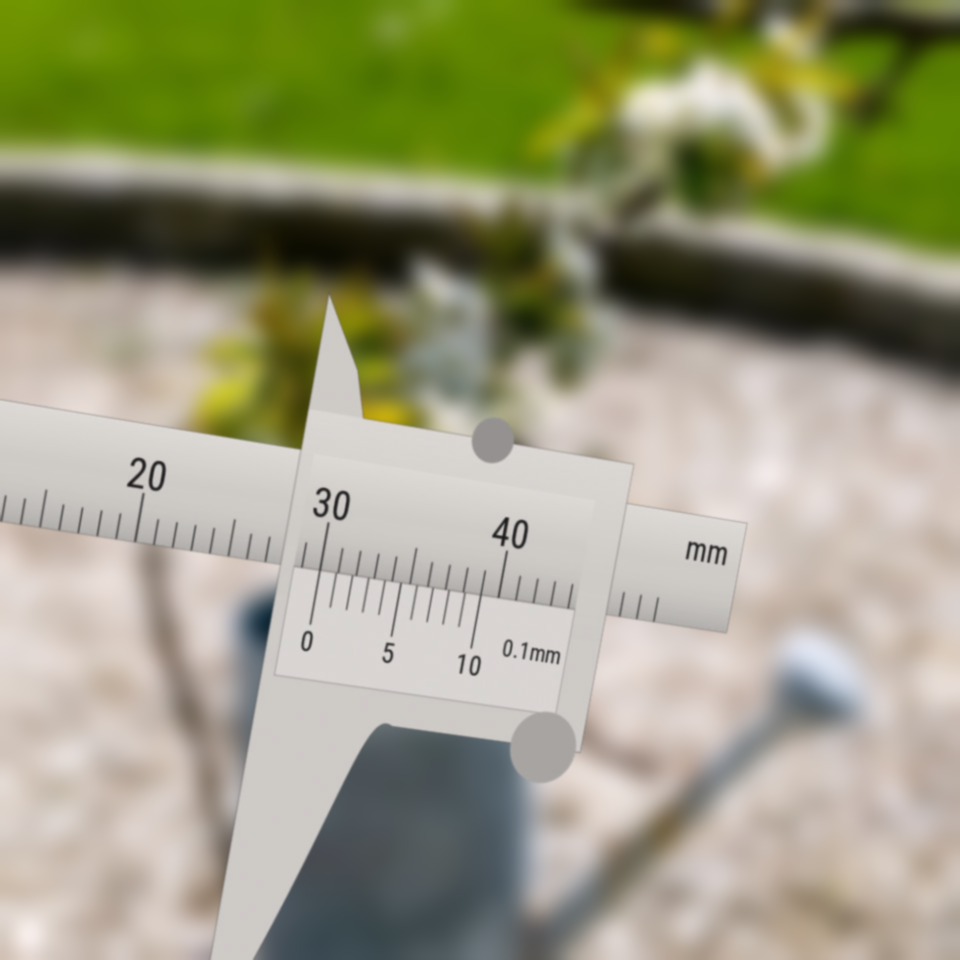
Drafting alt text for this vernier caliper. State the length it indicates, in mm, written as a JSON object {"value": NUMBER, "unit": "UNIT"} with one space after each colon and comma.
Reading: {"value": 30.0, "unit": "mm"}
